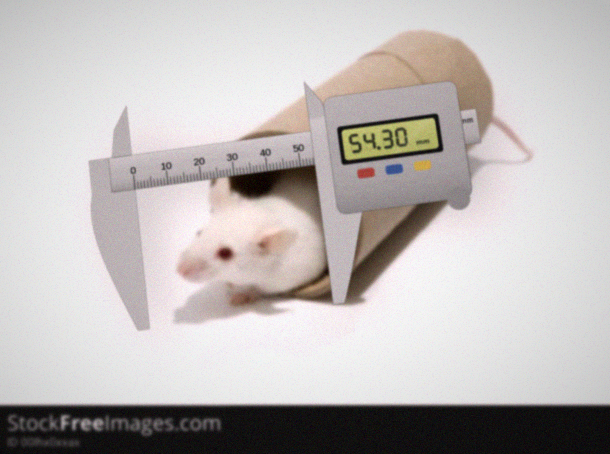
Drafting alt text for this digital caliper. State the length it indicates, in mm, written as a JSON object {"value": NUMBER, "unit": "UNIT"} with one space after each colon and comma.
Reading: {"value": 54.30, "unit": "mm"}
